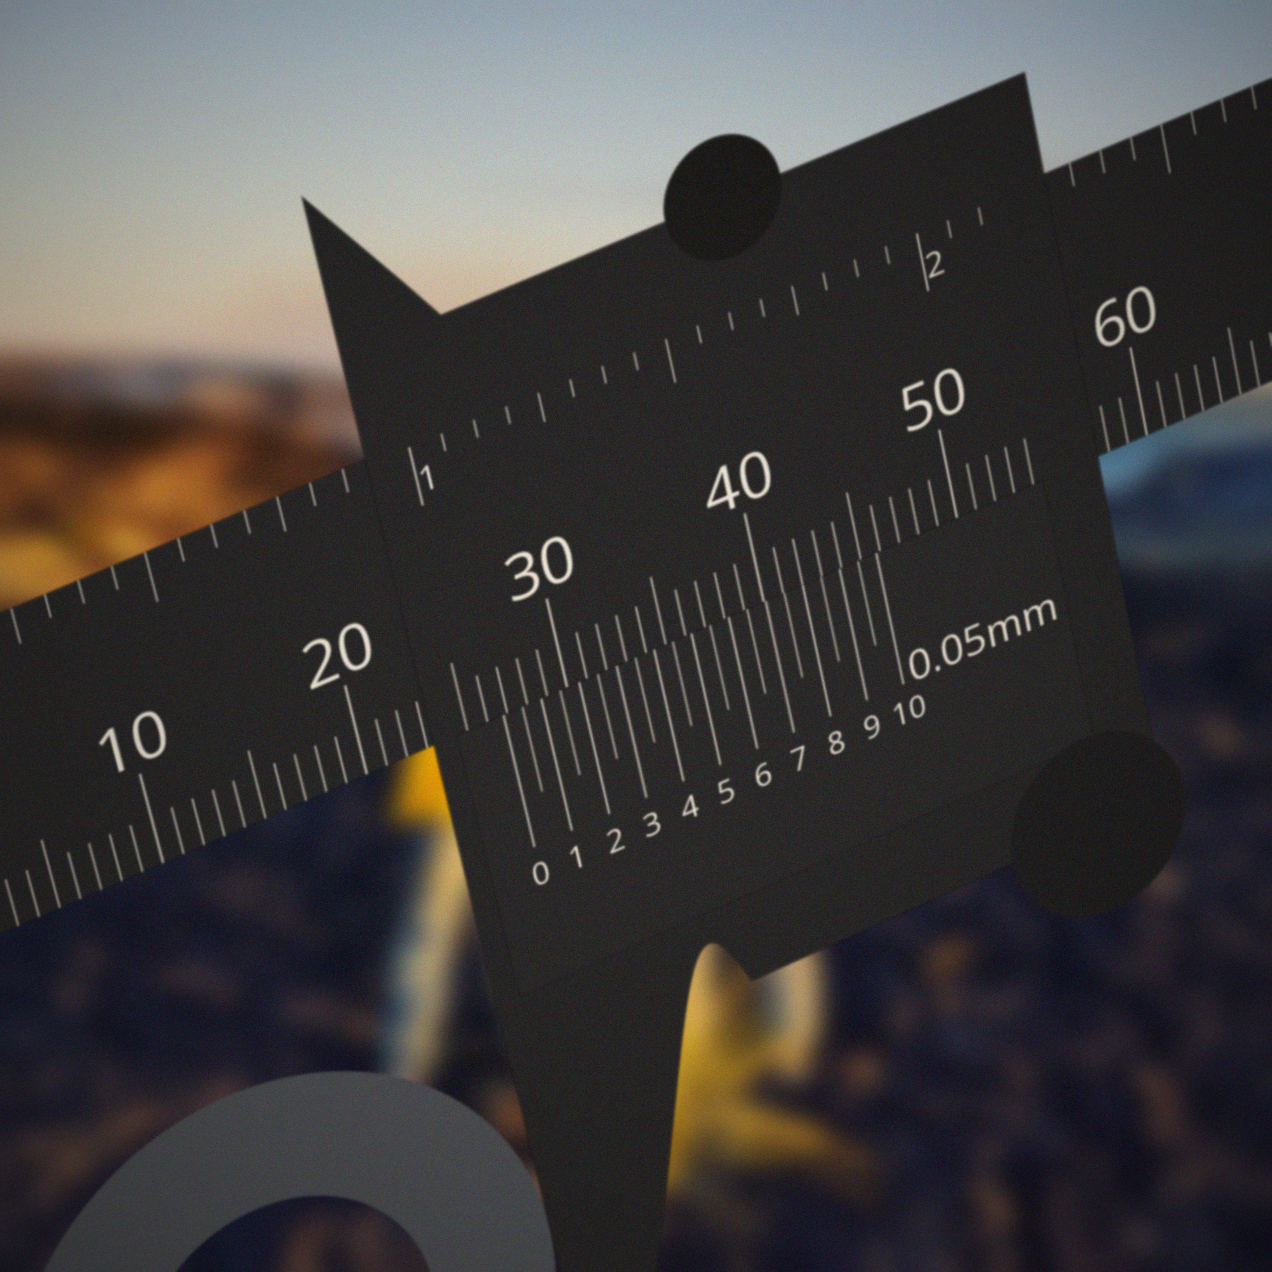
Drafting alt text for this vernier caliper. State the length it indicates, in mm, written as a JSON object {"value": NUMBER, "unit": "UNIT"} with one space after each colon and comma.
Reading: {"value": 26.8, "unit": "mm"}
